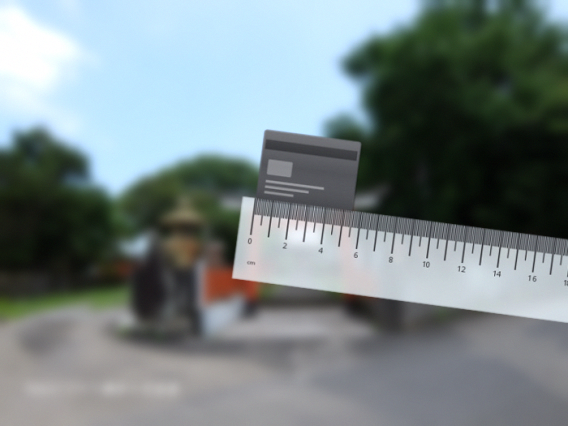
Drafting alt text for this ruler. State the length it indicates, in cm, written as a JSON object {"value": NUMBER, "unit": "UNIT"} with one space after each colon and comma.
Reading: {"value": 5.5, "unit": "cm"}
